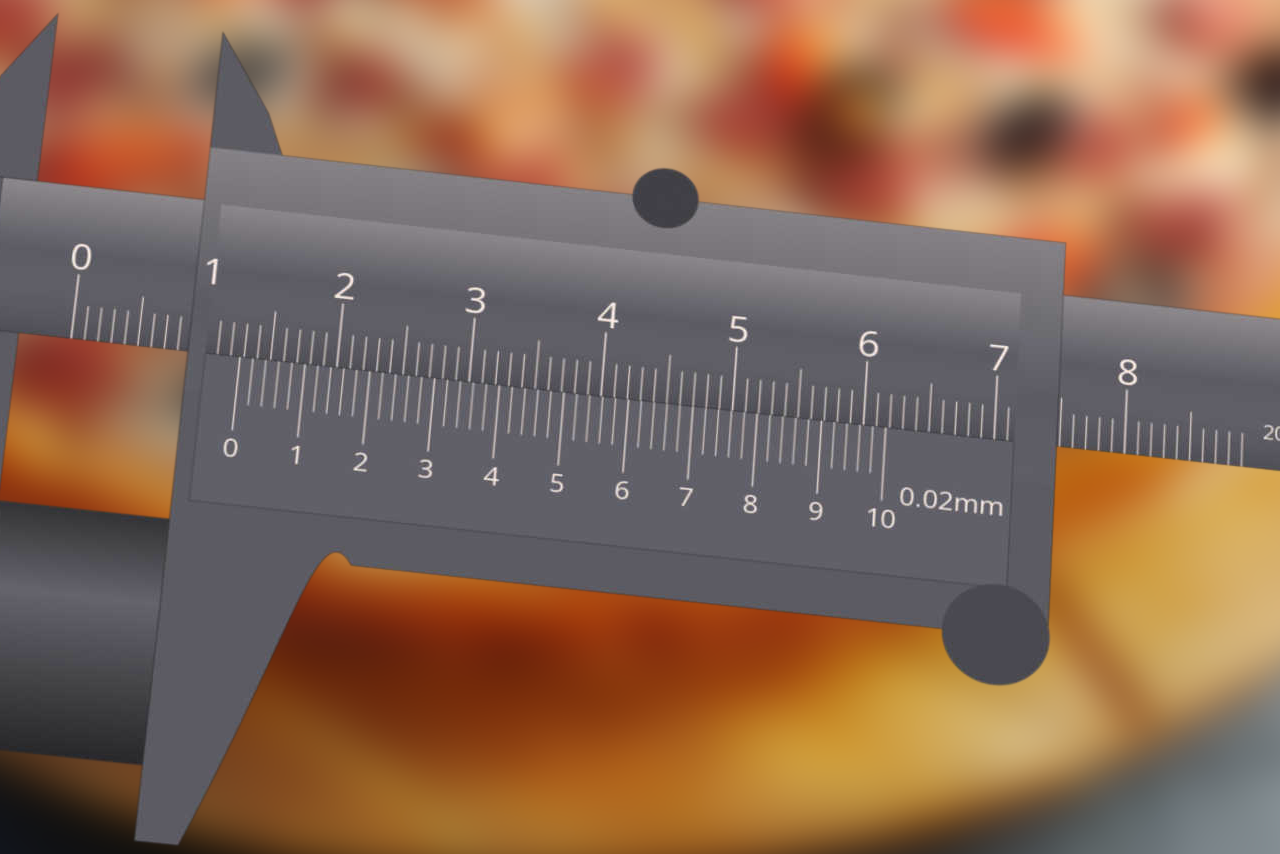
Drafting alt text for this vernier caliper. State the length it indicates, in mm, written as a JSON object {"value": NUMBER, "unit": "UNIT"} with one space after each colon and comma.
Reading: {"value": 12.7, "unit": "mm"}
